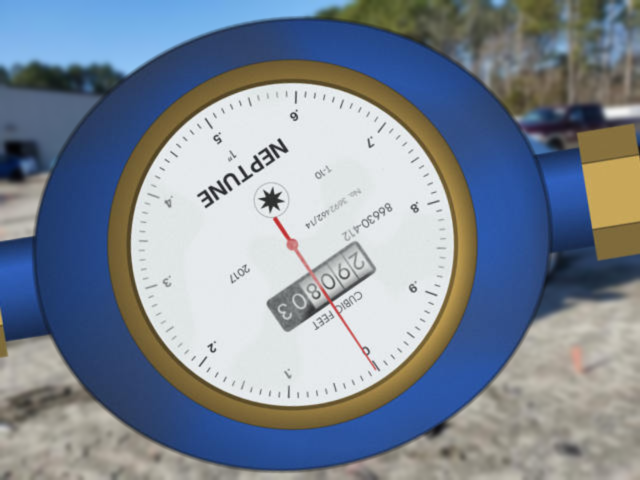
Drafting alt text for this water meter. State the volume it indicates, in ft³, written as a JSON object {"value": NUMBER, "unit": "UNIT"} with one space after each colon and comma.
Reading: {"value": 290803.00, "unit": "ft³"}
